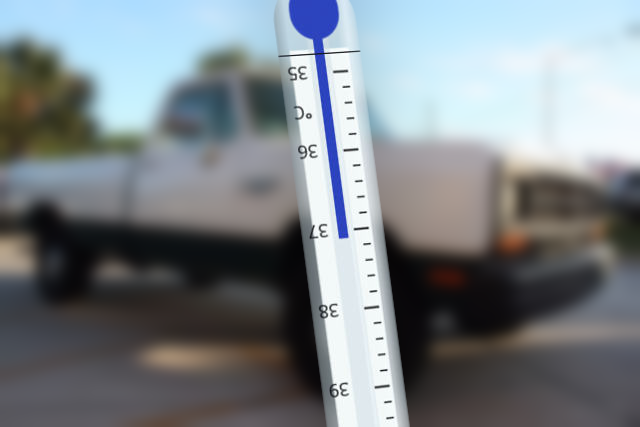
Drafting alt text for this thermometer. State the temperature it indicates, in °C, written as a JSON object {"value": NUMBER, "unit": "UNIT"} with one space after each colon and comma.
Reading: {"value": 37.1, "unit": "°C"}
